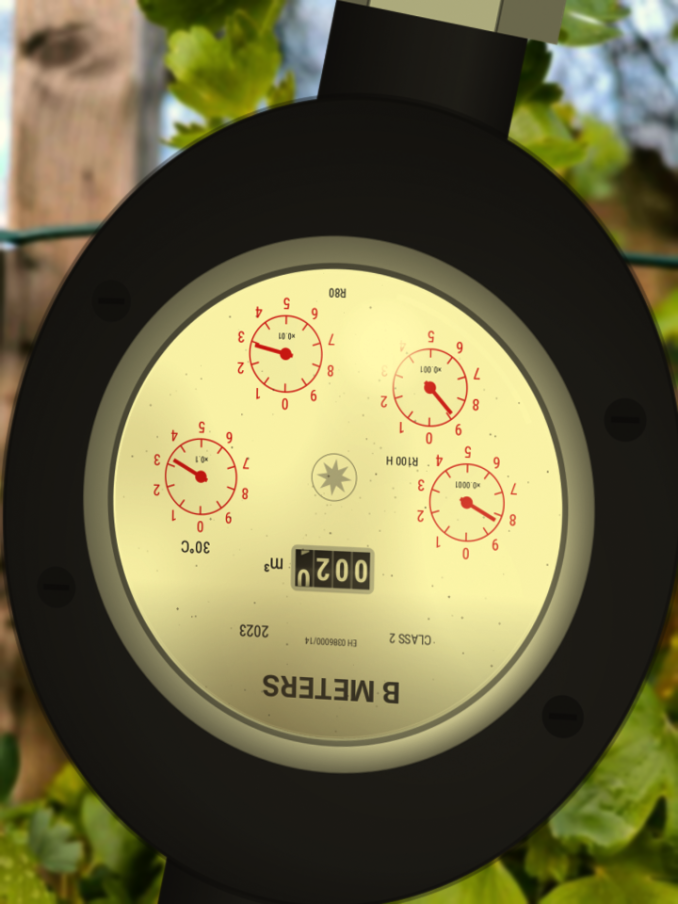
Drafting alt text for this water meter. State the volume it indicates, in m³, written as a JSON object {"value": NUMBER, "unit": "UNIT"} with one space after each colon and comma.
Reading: {"value": 20.3288, "unit": "m³"}
